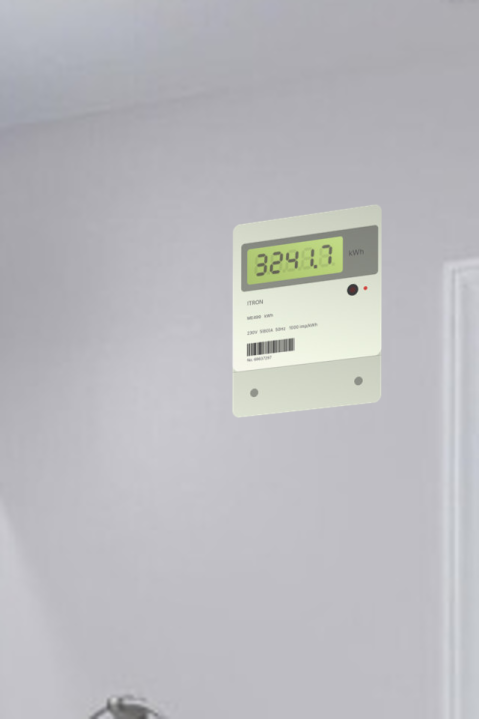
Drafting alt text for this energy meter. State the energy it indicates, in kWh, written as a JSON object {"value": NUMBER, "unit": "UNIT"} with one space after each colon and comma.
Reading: {"value": 3241.7, "unit": "kWh"}
